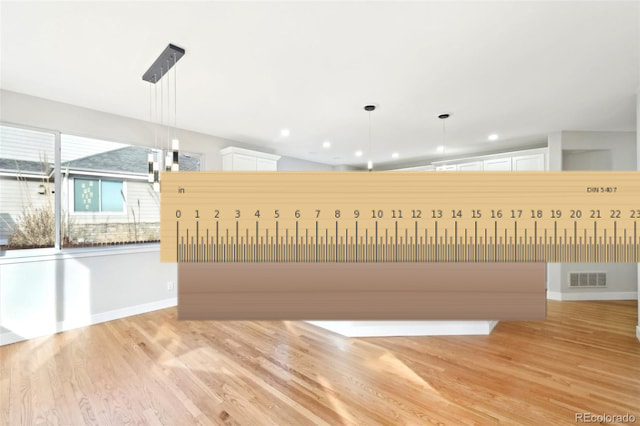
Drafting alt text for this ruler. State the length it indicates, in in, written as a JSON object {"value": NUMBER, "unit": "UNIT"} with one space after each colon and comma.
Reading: {"value": 18.5, "unit": "in"}
